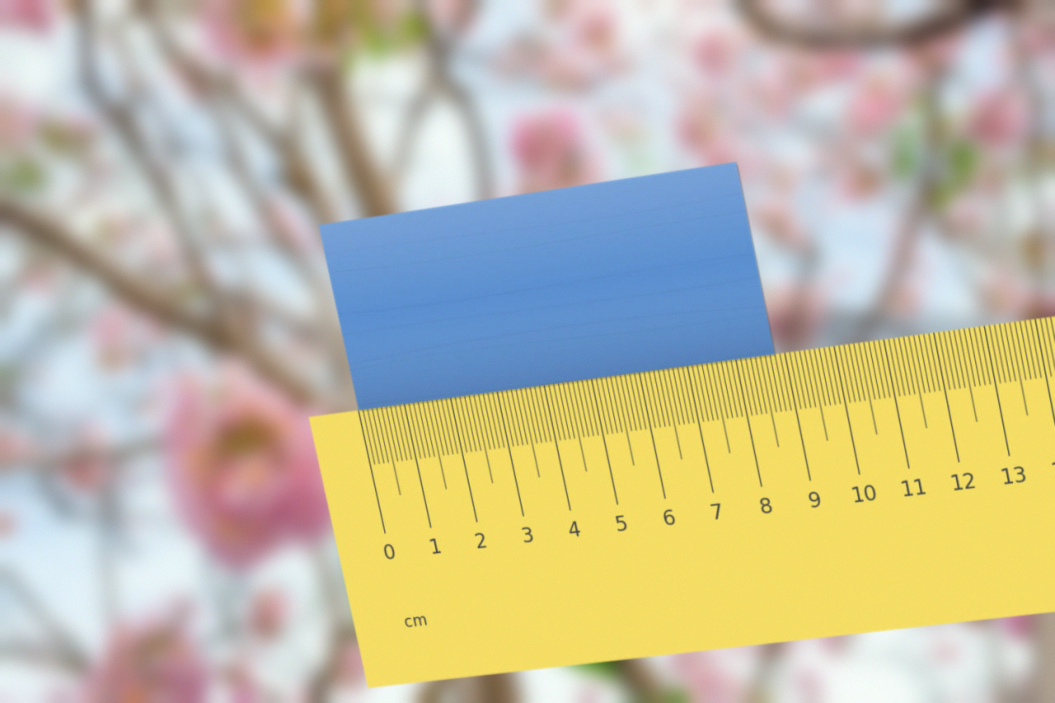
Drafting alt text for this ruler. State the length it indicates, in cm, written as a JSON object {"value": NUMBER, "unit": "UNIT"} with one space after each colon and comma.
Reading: {"value": 8.8, "unit": "cm"}
